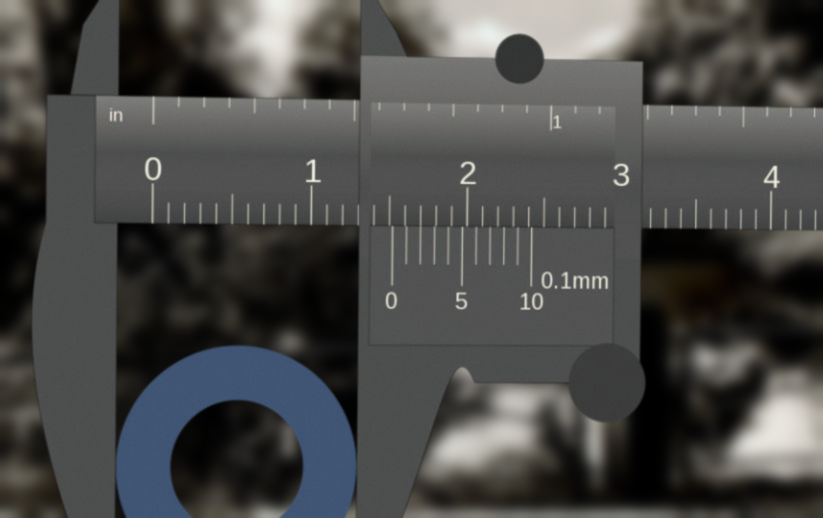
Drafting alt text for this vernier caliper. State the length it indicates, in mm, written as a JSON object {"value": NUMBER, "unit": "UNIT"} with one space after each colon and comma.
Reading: {"value": 15.2, "unit": "mm"}
